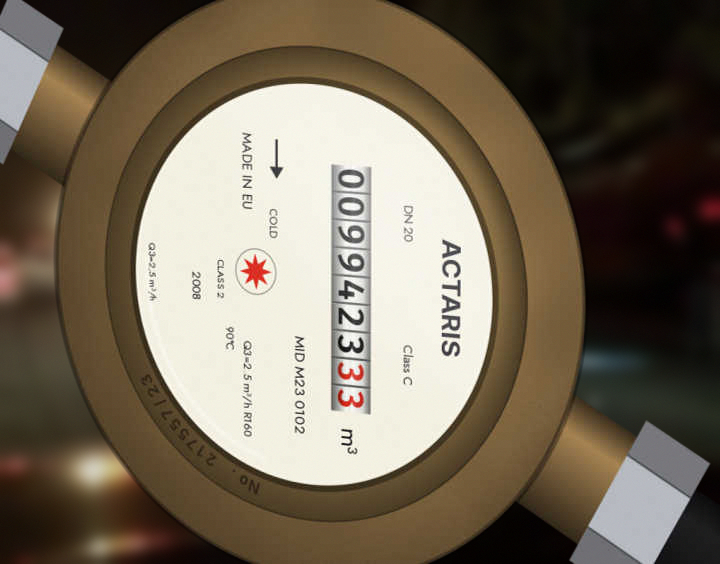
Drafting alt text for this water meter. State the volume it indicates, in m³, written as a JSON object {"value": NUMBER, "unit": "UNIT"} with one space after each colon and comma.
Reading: {"value": 99423.33, "unit": "m³"}
